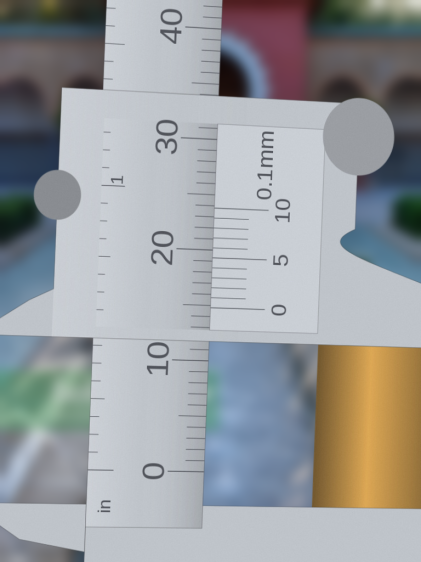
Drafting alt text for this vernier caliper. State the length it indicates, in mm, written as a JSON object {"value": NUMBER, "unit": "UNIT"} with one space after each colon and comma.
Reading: {"value": 14.8, "unit": "mm"}
